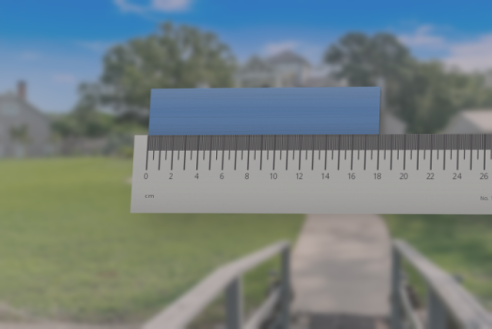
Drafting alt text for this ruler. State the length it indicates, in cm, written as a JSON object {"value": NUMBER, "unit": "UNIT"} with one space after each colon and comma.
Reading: {"value": 18, "unit": "cm"}
